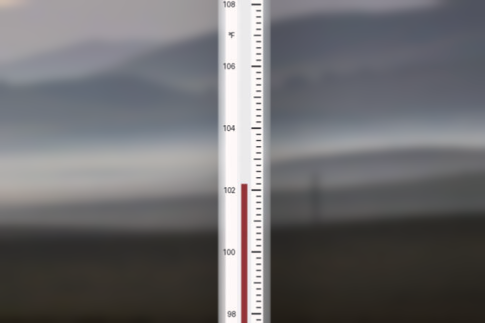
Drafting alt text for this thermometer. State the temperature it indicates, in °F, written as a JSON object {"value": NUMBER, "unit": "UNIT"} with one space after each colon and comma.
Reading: {"value": 102.2, "unit": "°F"}
